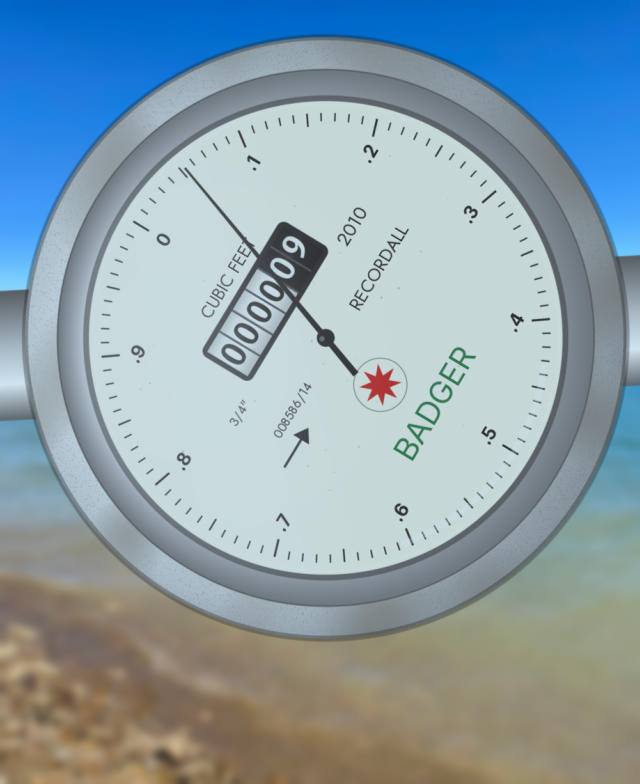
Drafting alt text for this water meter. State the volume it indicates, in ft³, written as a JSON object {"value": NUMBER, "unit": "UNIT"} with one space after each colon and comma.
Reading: {"value": 9.05, "unit": "ft³"}
